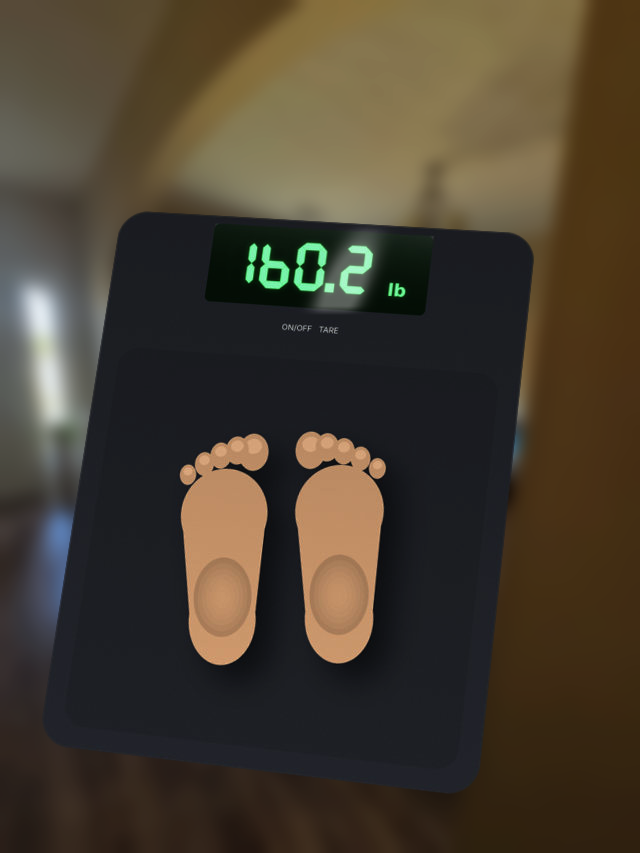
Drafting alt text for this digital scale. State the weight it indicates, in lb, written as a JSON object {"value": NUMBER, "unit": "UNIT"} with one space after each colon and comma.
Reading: {"value": 160.2, "unit": "lb"}
